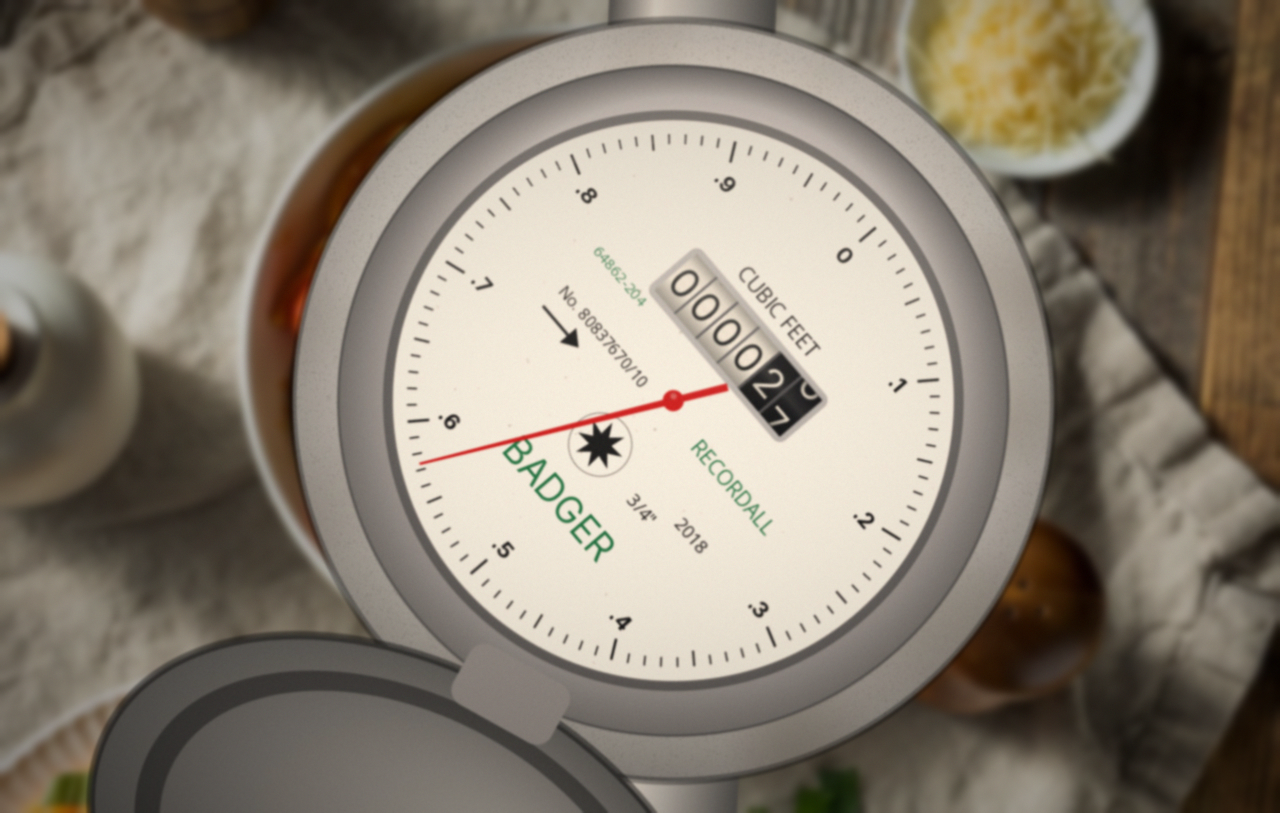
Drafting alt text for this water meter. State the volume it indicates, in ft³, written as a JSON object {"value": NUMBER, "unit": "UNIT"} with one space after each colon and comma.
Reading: {"value": 26.57, "unit": "ft³"}
